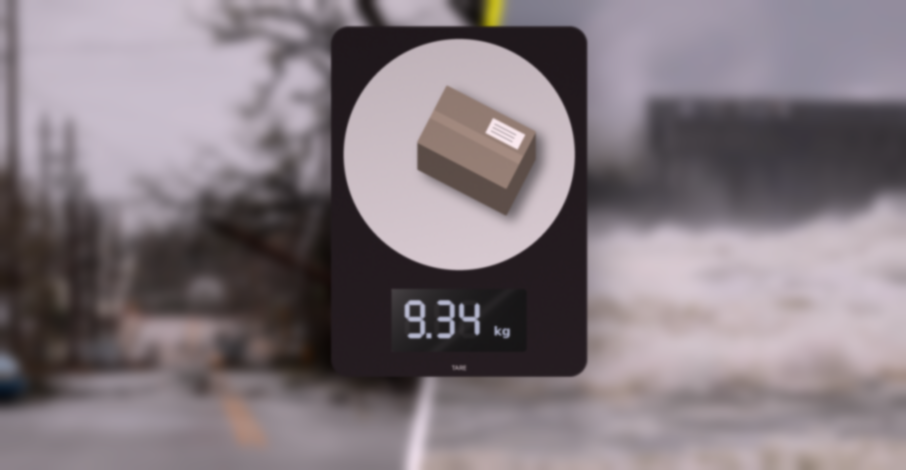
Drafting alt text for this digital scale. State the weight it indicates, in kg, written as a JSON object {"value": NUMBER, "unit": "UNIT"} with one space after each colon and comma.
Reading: {"value": 9.34, "unit": "kg"}
